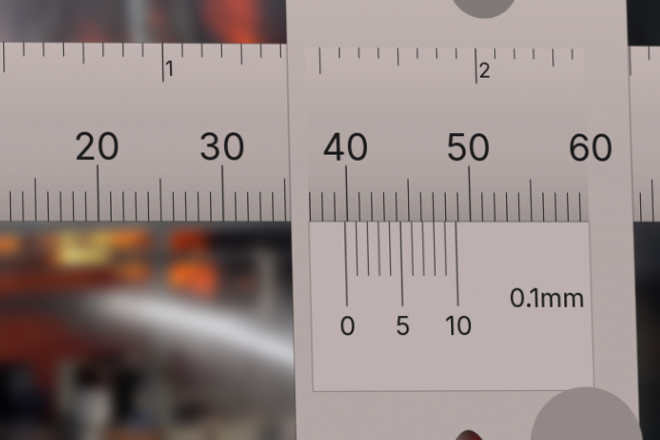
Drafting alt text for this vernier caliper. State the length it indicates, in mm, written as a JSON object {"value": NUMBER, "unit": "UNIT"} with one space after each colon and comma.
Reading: {"value": 39.8, "unit": "mm"}
